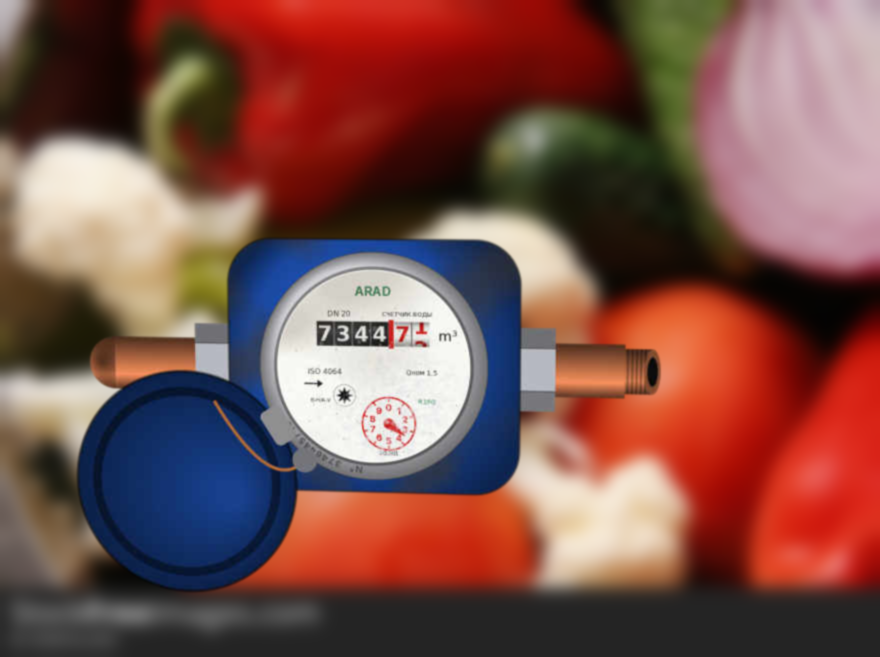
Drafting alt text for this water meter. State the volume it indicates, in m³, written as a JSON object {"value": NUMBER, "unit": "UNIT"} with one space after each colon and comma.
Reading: {"value": 7344.713, "unit": "m³"}
